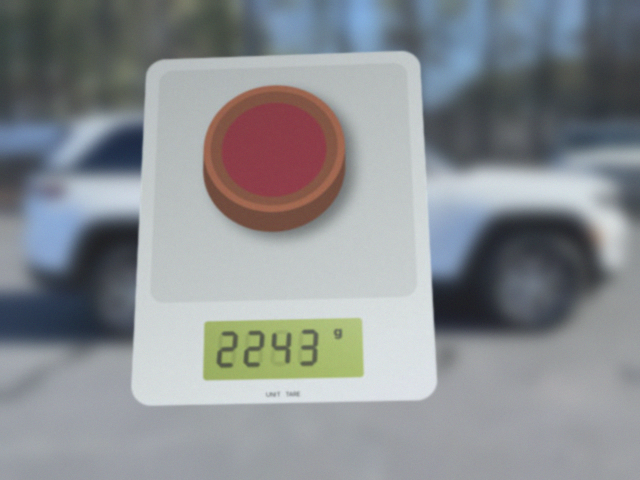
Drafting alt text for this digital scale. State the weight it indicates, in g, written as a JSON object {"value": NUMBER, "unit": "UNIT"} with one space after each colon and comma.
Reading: {"value": 2243, "unit": "g"}
